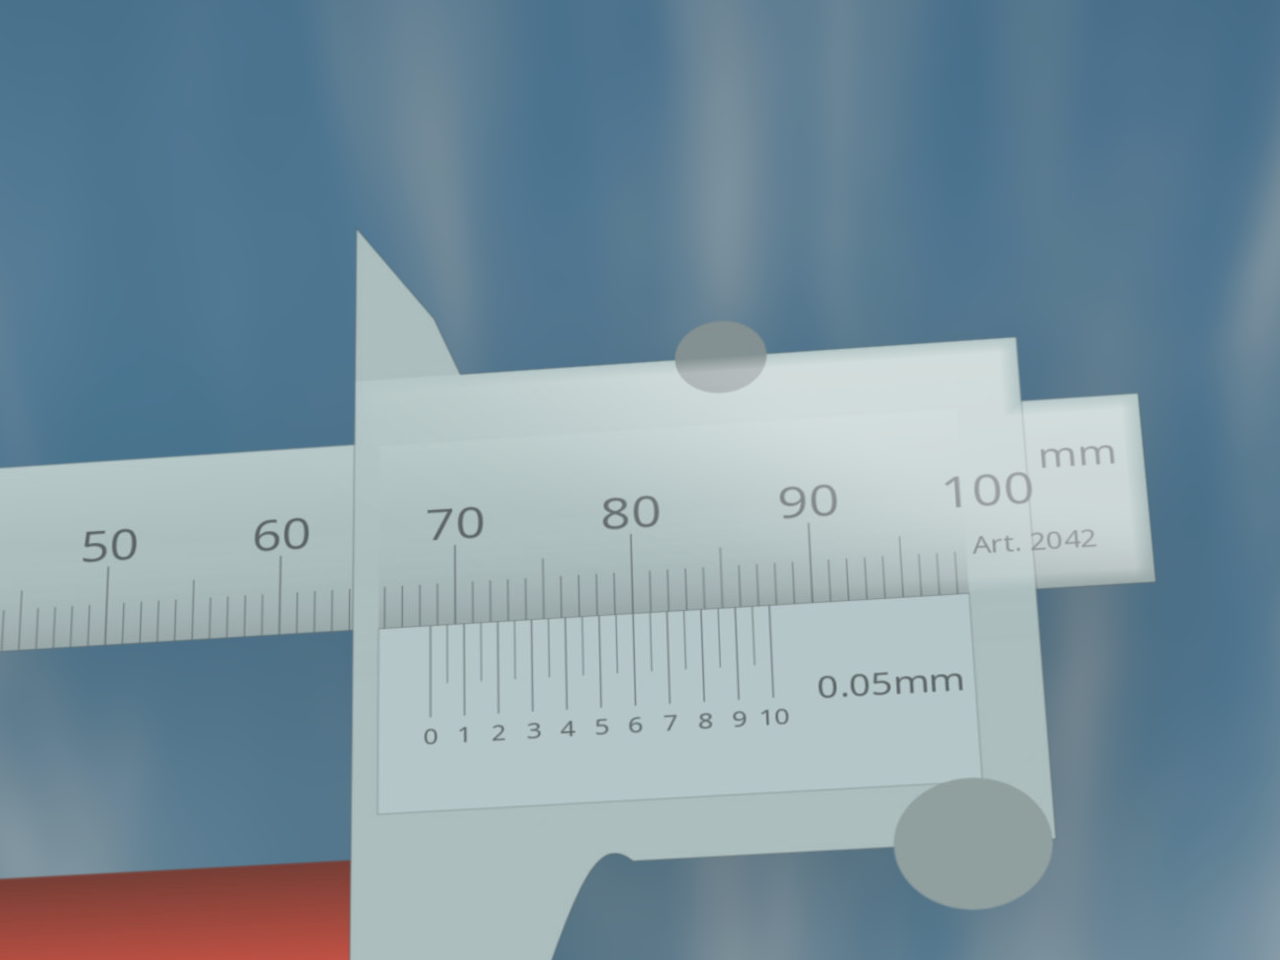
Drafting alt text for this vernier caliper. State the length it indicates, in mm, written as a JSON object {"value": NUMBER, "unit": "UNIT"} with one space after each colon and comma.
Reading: {"value": 68.6, "unit": "mm"}
